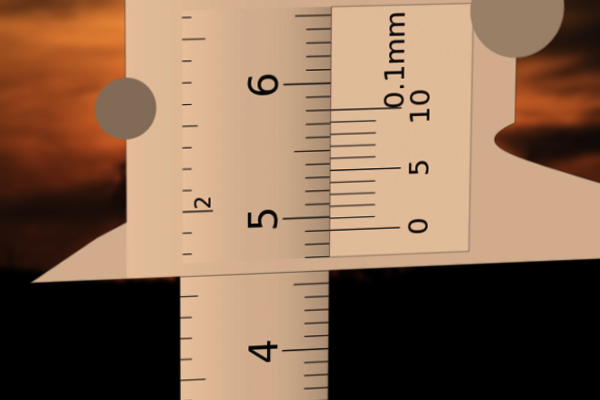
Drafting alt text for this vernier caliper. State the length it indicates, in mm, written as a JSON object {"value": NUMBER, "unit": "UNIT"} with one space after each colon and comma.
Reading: {"value": 49.0, "unit": "mm"}
